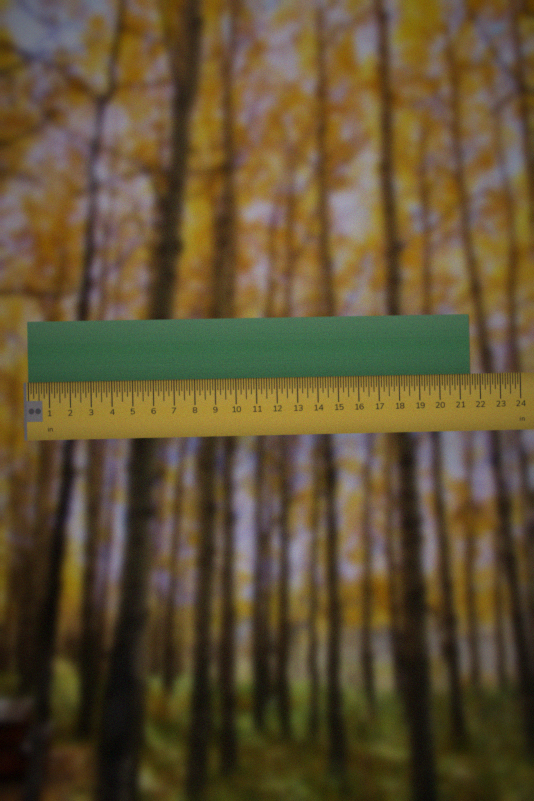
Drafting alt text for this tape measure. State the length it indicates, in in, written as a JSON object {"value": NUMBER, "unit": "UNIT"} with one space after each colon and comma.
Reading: {"value": 21.5, "unit": "in"}
